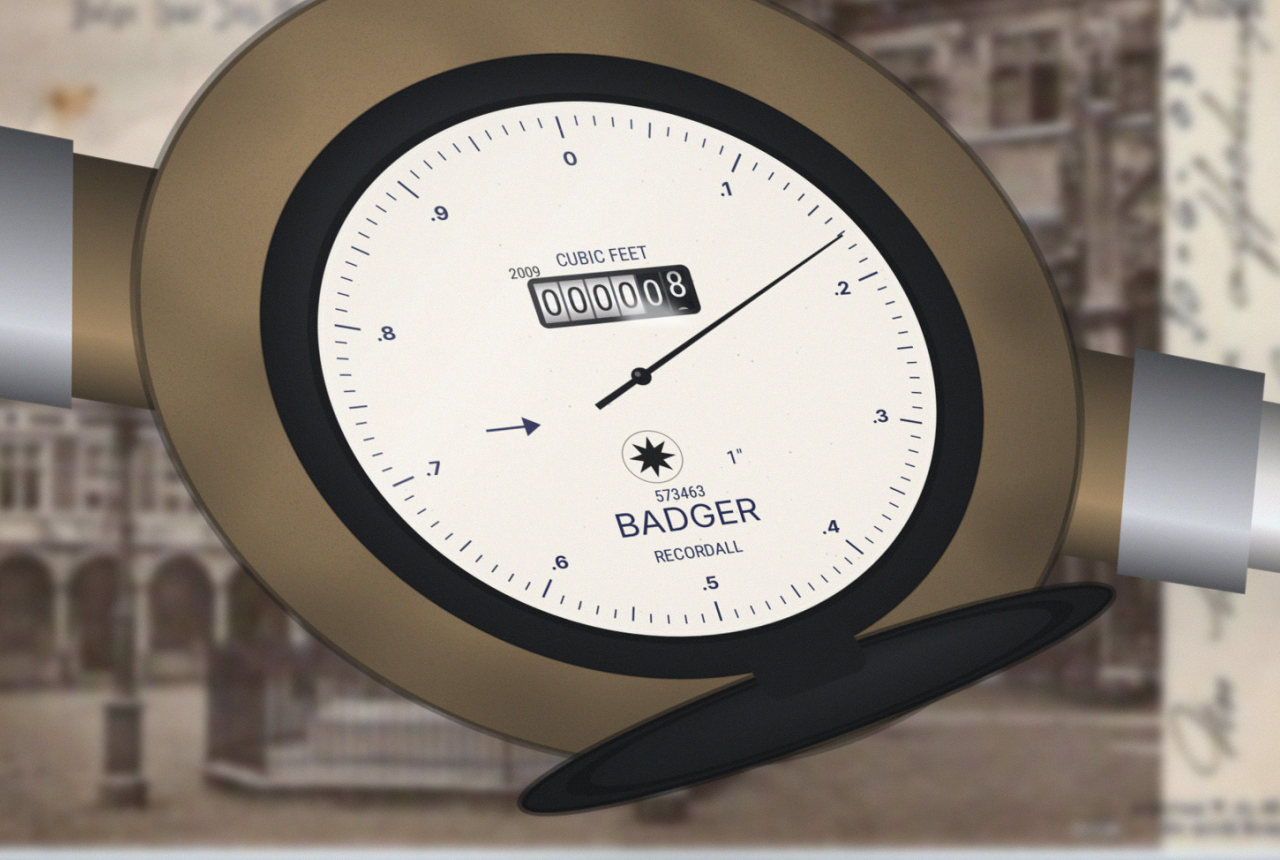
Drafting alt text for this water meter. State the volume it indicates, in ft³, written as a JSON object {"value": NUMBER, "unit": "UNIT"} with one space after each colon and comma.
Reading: {"value": 8.17, "unit": "ft³"}
